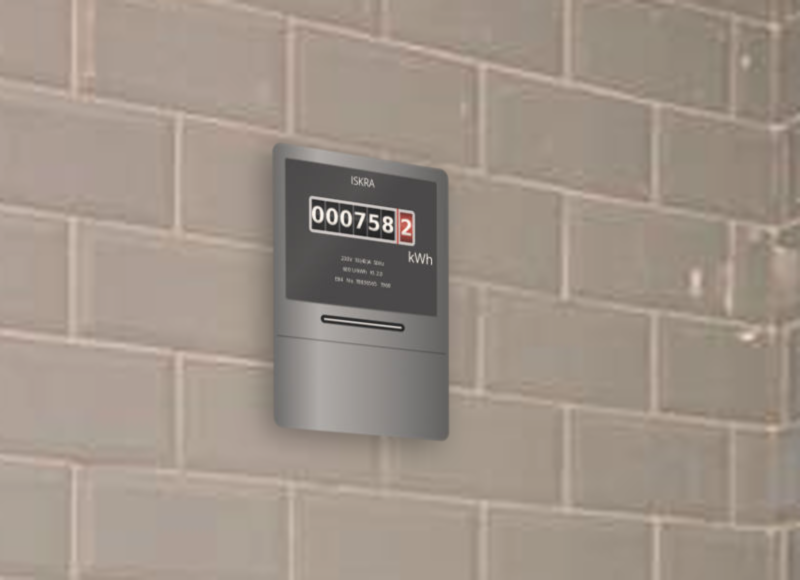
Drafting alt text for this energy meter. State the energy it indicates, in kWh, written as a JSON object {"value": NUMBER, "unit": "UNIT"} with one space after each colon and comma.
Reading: {"value": 758.2, "unit": "kWh"}
